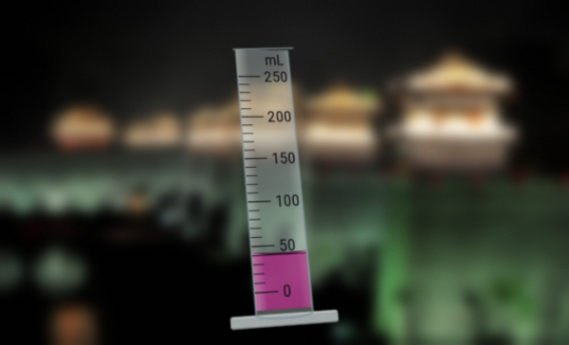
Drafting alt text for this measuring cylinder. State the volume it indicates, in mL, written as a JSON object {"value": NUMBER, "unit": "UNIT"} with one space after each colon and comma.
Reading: {"value": 40, "unit": "mL"}
